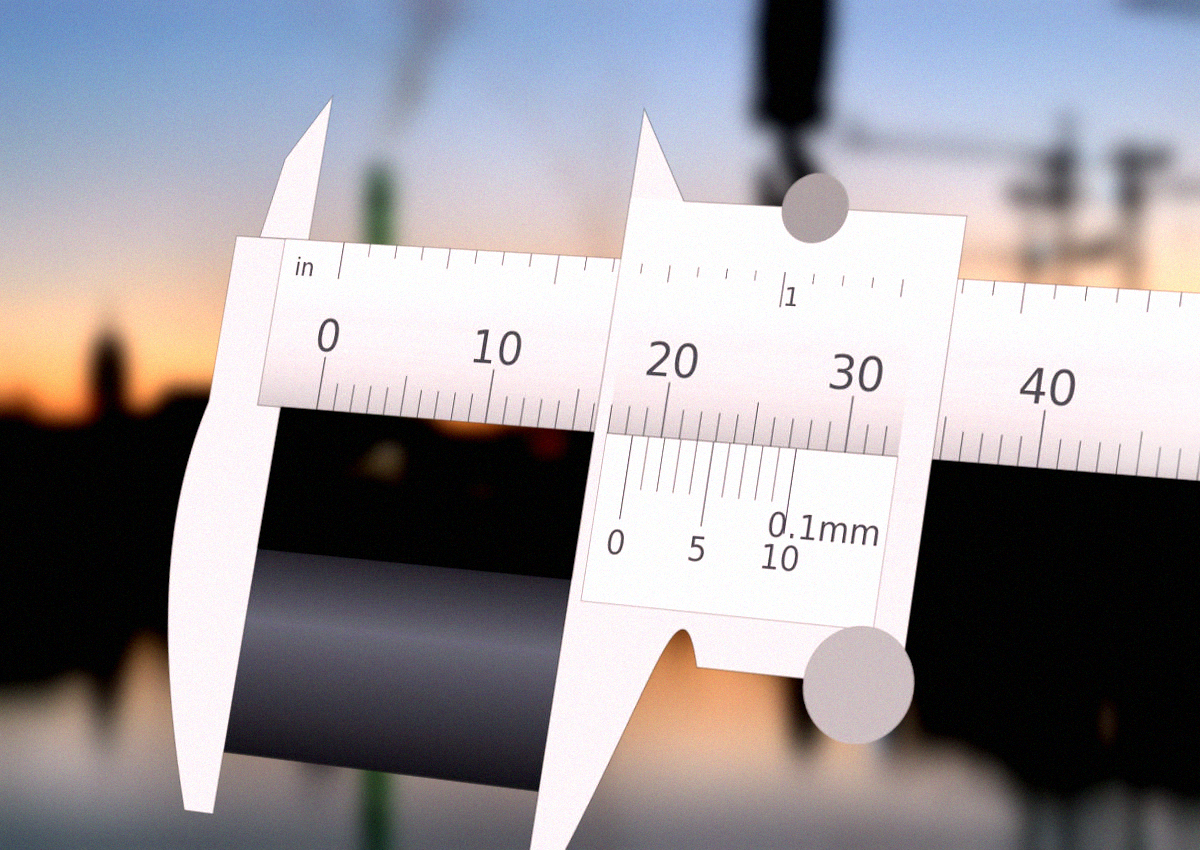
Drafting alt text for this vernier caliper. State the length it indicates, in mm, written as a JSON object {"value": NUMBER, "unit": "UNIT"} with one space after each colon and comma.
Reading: {"value": 18.4, "unit": "mm"}
